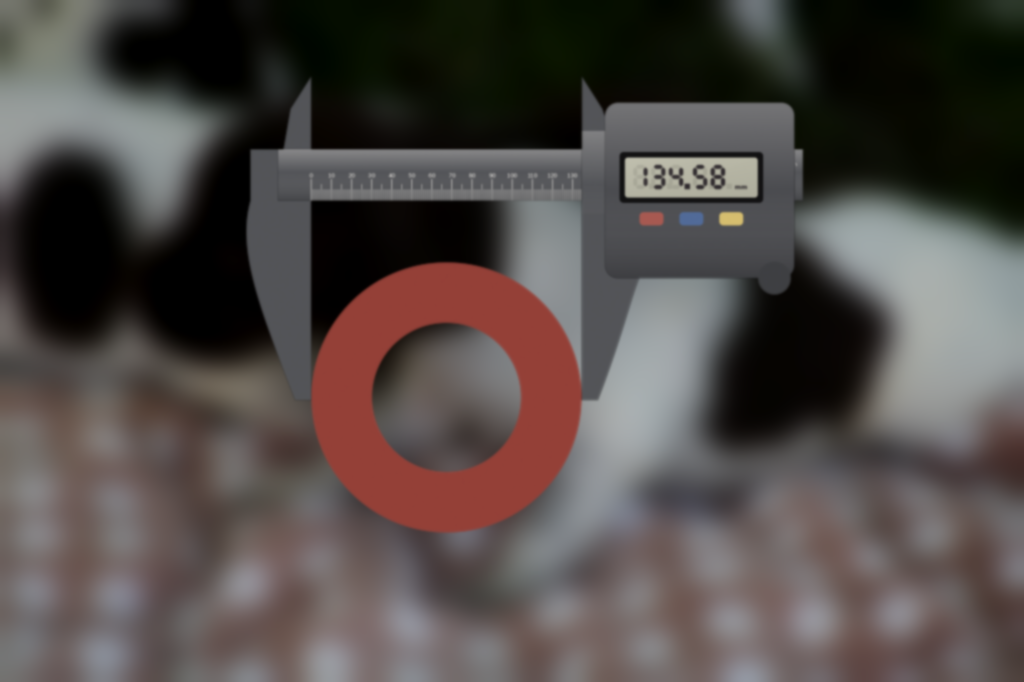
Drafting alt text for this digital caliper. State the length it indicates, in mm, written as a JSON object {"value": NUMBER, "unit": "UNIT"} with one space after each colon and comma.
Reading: {"value": 134.58, "unit": "mm"}
